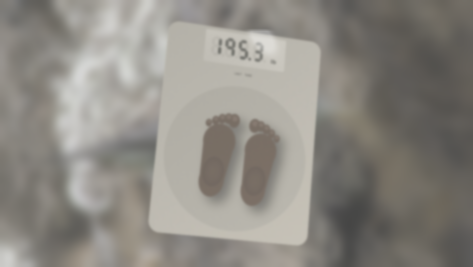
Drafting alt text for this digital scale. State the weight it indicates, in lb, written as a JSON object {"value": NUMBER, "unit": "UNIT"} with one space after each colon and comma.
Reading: {"value": 195.3, "unit": "lb"}
